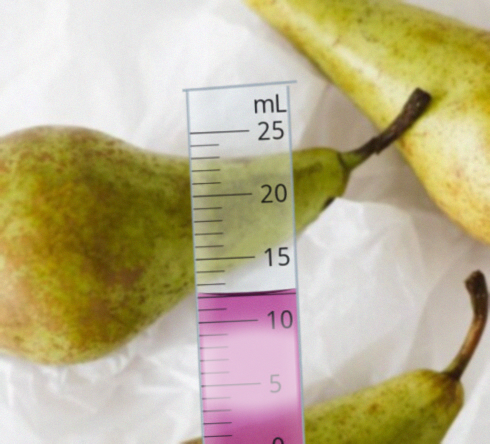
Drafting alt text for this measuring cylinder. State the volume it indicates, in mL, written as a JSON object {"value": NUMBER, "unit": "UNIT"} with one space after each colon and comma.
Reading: {"value": 12, "unit": "mL"}
